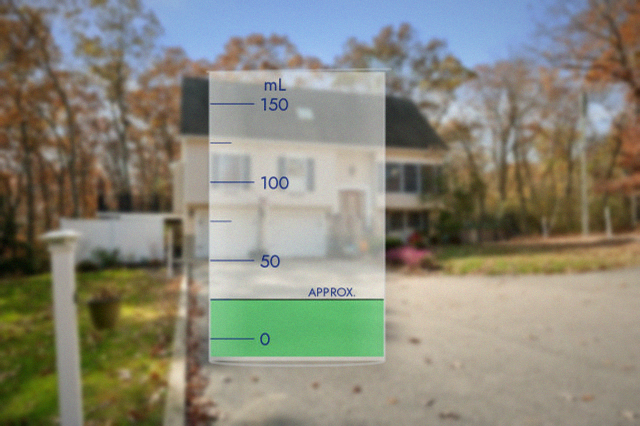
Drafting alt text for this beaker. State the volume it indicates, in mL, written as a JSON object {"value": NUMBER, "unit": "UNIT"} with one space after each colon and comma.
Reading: {"value": 25, "unit": "mL"}
